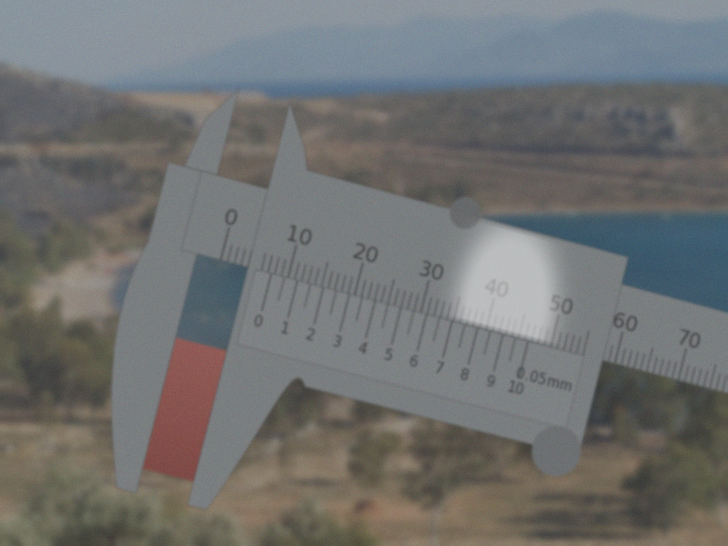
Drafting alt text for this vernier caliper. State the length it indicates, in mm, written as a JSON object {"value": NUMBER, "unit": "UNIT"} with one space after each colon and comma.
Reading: {"value": 7.5, "unit": "mm"}
